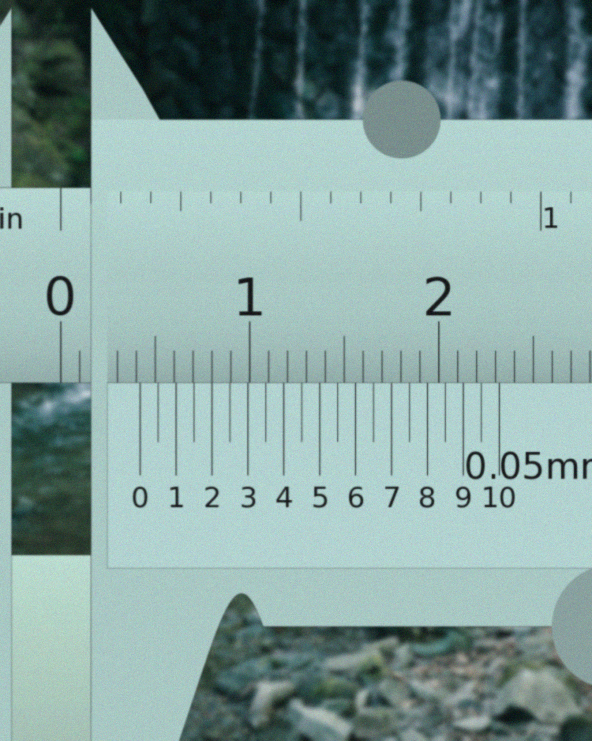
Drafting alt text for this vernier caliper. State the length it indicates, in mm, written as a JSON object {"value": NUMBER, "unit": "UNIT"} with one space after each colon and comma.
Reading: {"value": 4.2, "unit": "mm"}
